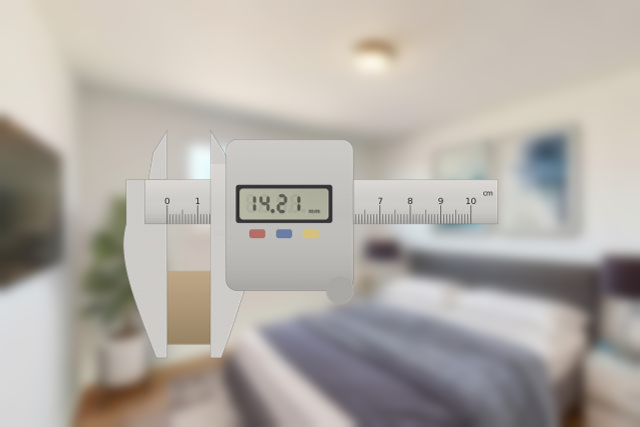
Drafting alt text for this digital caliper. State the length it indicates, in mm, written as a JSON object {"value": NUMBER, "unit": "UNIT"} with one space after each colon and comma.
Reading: {"value": 14.21, "unit": "mm"}
